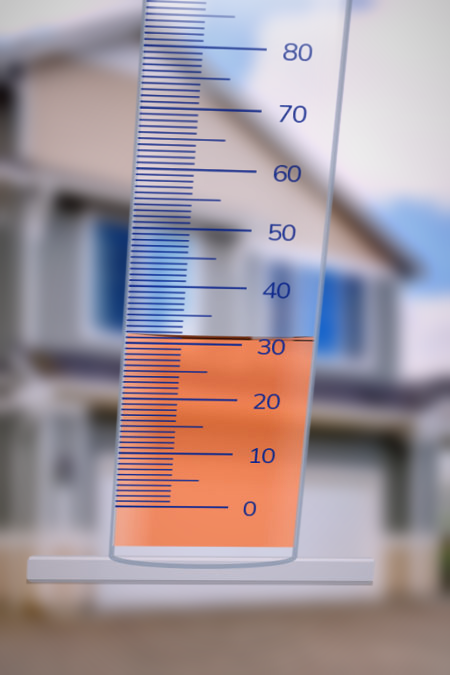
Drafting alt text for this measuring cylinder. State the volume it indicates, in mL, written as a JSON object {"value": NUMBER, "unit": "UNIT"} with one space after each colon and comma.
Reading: {"value": 31, "unit": "mL"}
